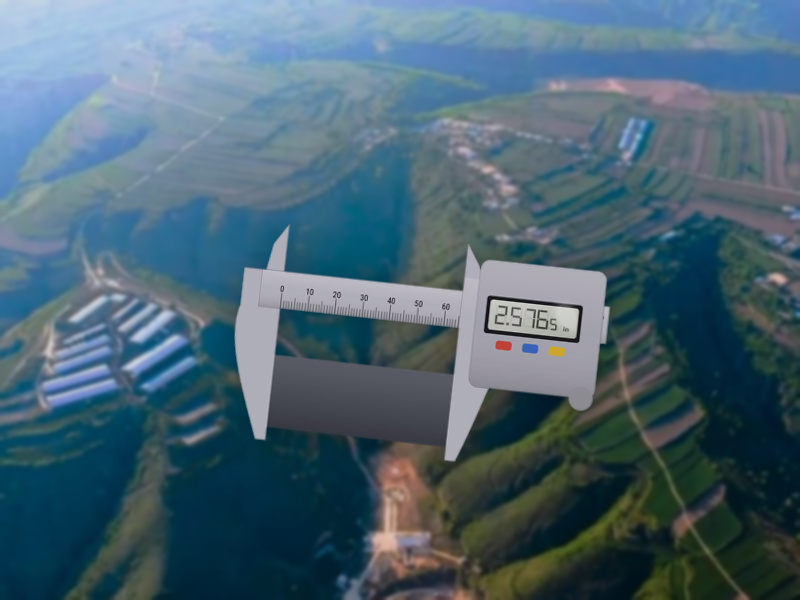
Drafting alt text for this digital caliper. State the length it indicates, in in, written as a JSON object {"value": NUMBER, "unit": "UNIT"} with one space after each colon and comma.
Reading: {"value": 2.5765, "unit": "in"}
